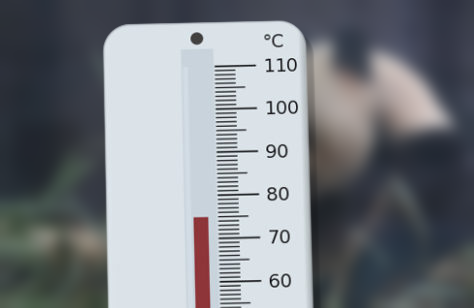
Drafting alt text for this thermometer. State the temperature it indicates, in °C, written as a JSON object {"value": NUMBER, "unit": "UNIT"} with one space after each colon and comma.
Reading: {"value": 75, "unit": "°C"}
